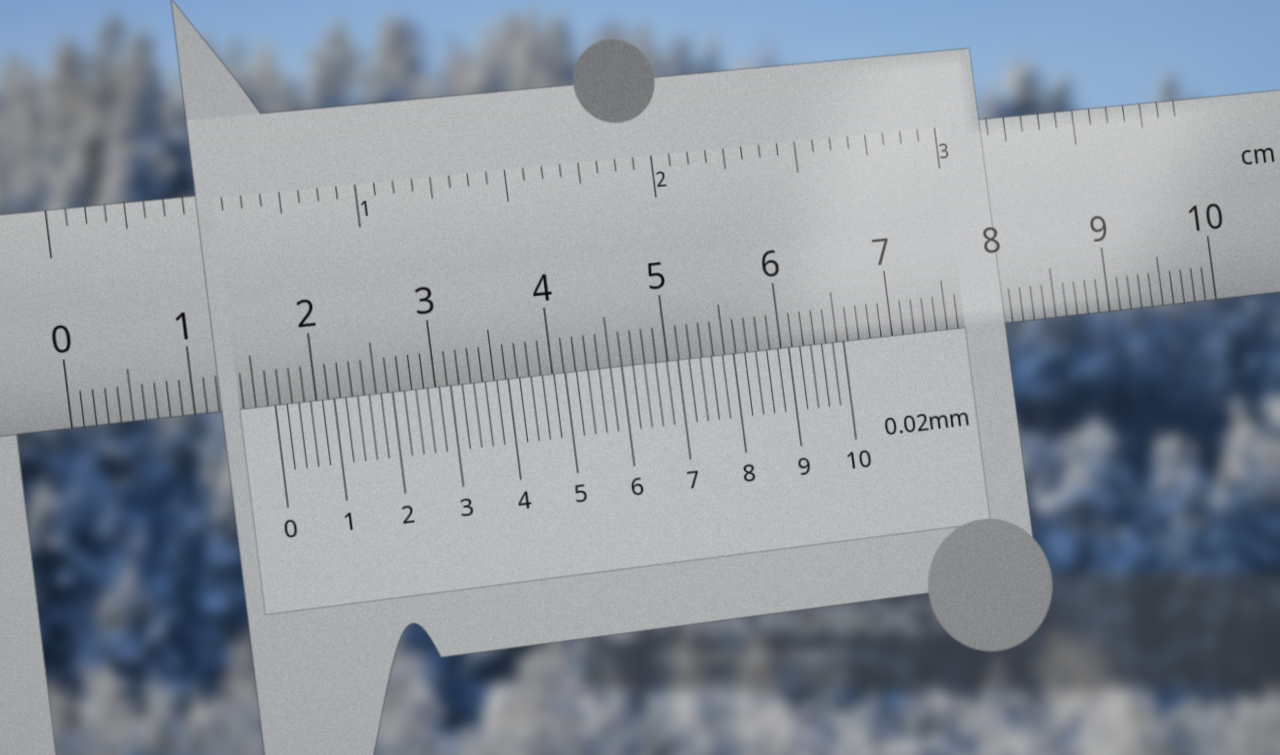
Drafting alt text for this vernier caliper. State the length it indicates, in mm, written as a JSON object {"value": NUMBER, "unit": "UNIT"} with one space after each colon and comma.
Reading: {"value": 16.6, "unit": "mm"}
